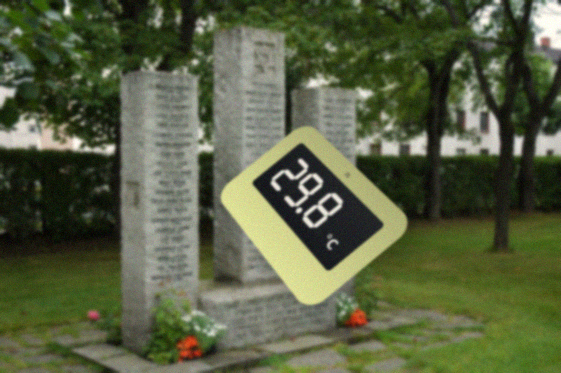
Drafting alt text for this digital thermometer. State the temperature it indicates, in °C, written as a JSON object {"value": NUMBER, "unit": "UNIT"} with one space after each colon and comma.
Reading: {"value": 29.8, "unit": "°C"}
